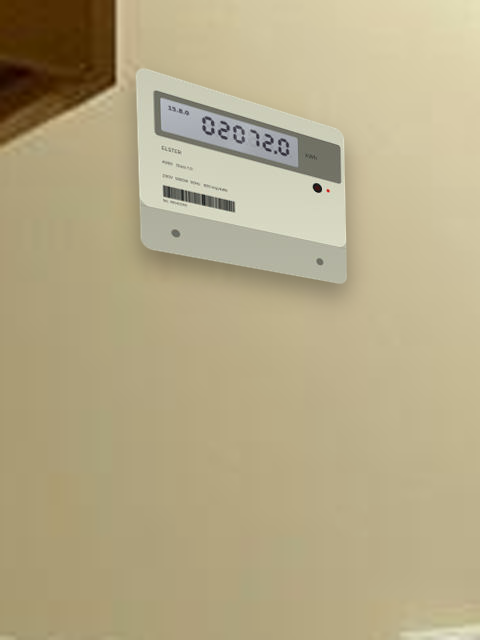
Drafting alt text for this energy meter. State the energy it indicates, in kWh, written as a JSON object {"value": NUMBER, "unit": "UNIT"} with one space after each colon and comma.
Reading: {"value": 2072.0, "unit": "kWh"}
